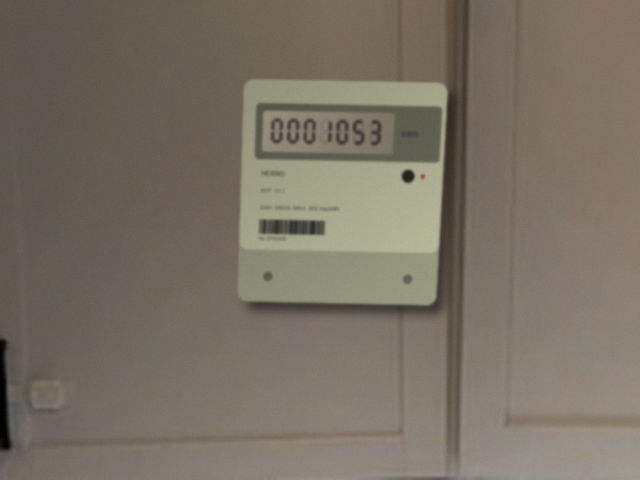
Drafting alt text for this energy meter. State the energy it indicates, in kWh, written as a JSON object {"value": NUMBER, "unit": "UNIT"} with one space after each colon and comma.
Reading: {"value": 1053, "unit": "kWh"}
